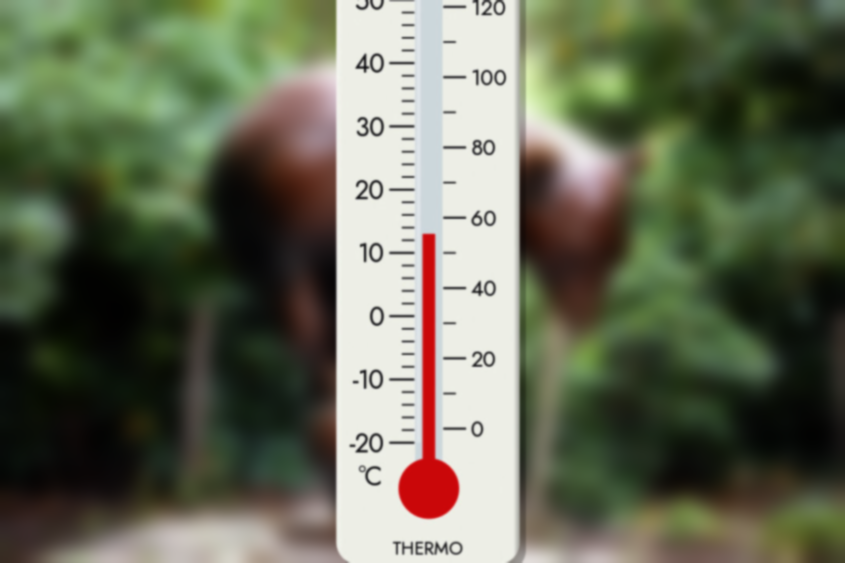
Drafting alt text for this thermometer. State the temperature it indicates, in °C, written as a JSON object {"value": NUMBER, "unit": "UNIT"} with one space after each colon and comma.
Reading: {"value": 13, "unit": "°C"}
